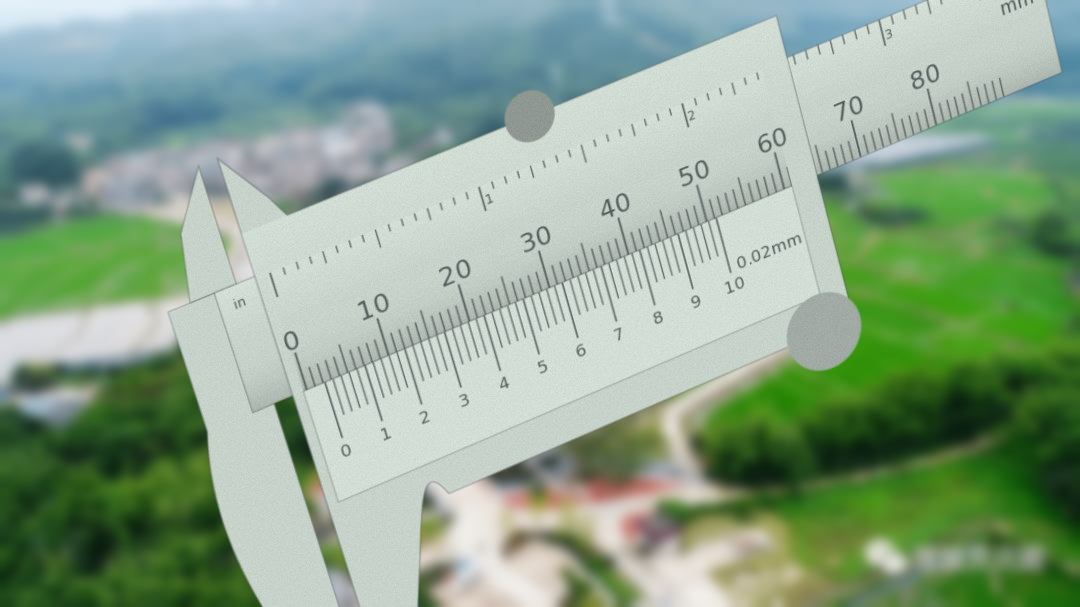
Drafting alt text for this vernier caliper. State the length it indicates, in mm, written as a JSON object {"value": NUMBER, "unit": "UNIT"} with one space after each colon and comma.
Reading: {"value": 2.2, "unit": "mm"}
